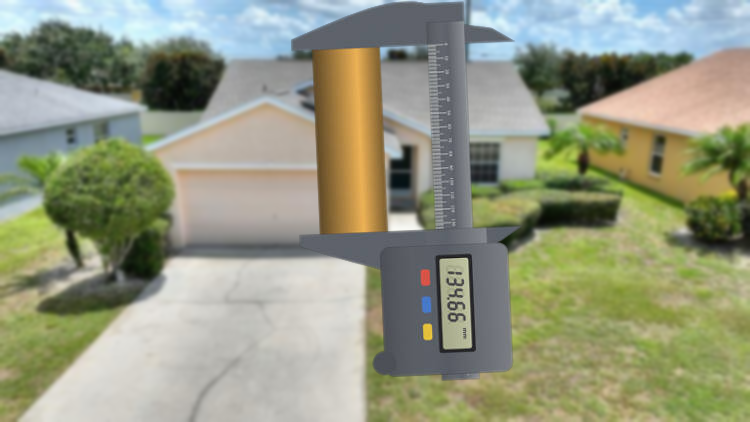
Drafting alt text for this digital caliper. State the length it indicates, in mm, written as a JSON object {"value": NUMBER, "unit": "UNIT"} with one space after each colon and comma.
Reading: {"value": 134.66, "unit": "mm"}
